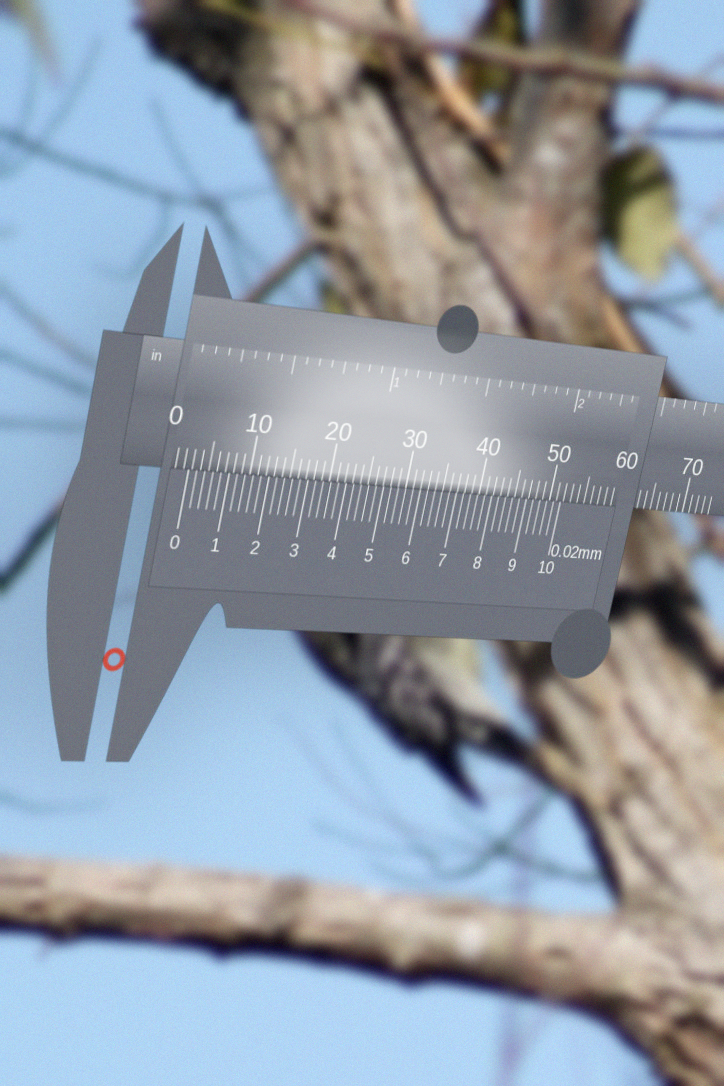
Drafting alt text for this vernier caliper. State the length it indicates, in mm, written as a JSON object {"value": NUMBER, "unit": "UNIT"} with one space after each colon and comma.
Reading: {"value": 2.6, "unit": "mm"}
